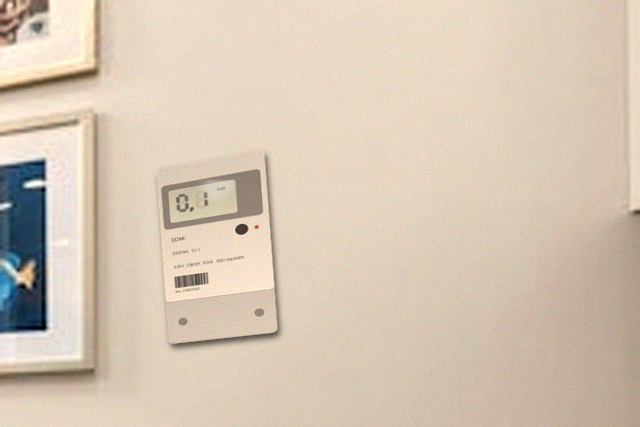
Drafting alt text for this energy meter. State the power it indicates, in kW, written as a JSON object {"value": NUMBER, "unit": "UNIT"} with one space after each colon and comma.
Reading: {"value": 0.1, "unit": "kW"}
